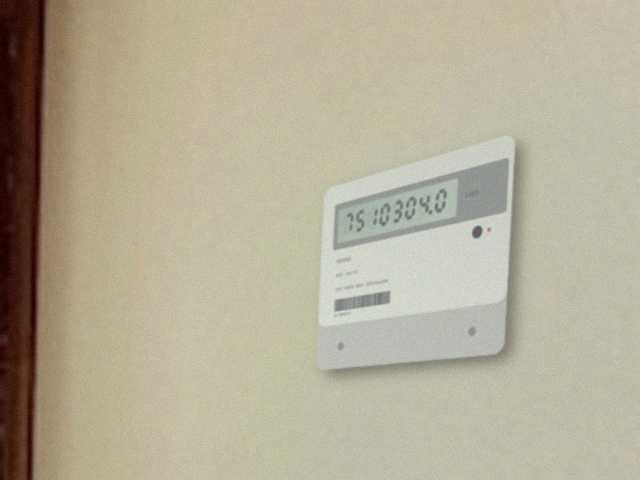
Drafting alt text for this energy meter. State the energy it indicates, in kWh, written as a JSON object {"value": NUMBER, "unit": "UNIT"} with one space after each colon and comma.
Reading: {"value": 7510304.0, "unit": "kWh"}
